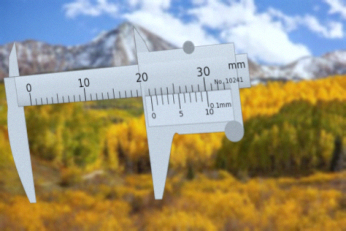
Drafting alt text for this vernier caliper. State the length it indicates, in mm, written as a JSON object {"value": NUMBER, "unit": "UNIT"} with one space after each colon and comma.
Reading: {"value": 21.2, "unit": "mm"}
